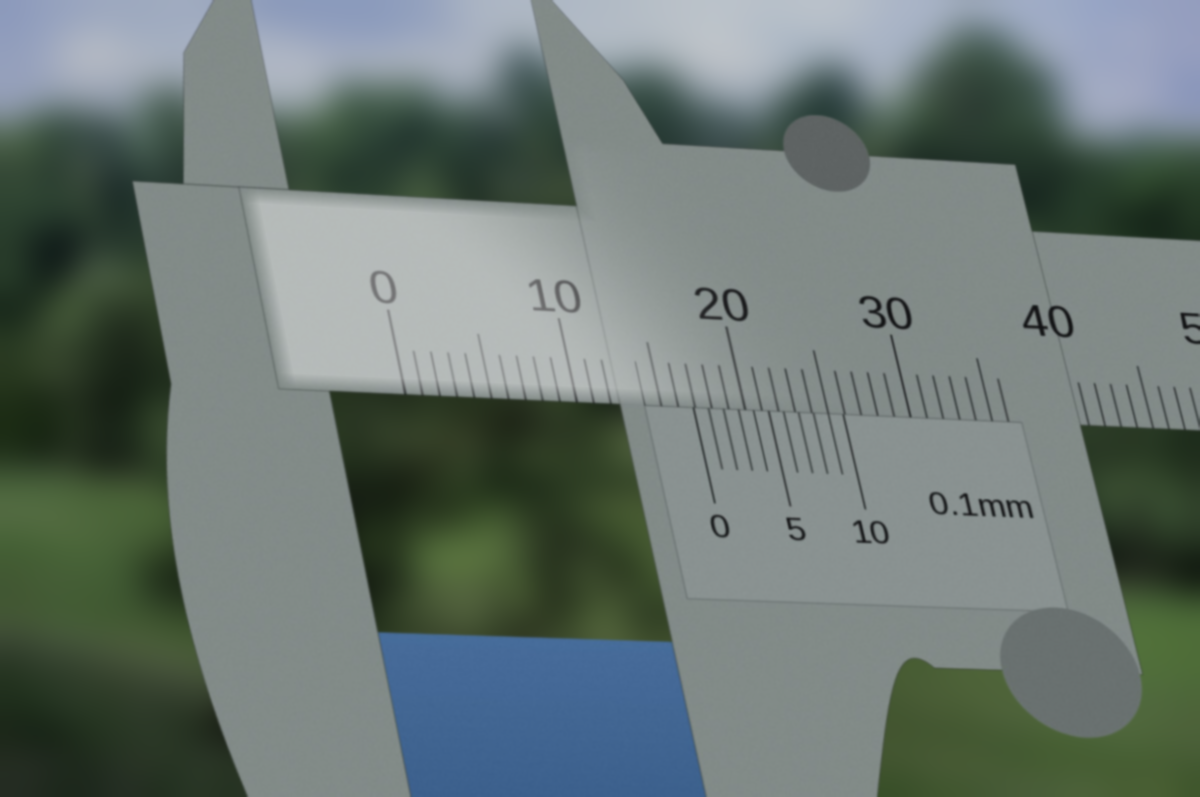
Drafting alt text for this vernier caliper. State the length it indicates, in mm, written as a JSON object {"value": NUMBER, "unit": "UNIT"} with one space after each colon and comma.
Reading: {"value": 16.9, "unit": "mm"}
